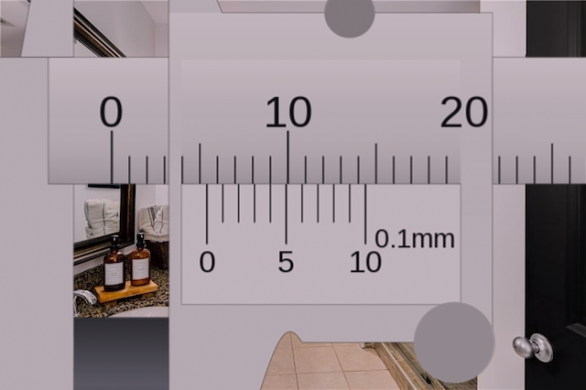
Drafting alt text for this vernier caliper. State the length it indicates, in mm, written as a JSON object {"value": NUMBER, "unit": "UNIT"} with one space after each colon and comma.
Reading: {"value": 5.4, "unit": "mm"}
